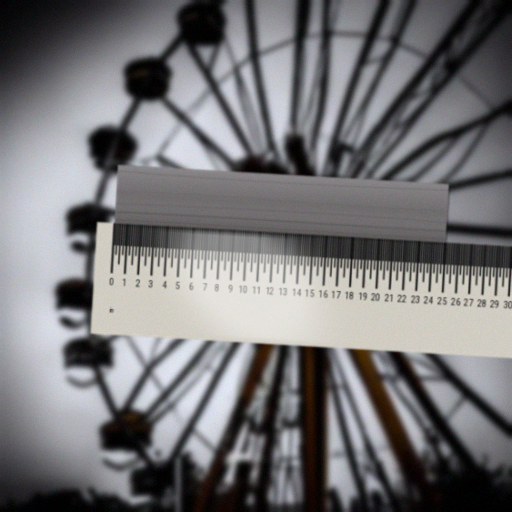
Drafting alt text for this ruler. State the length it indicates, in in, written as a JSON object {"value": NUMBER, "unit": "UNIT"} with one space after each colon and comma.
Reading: {"value": 25, "unit": "in"}
